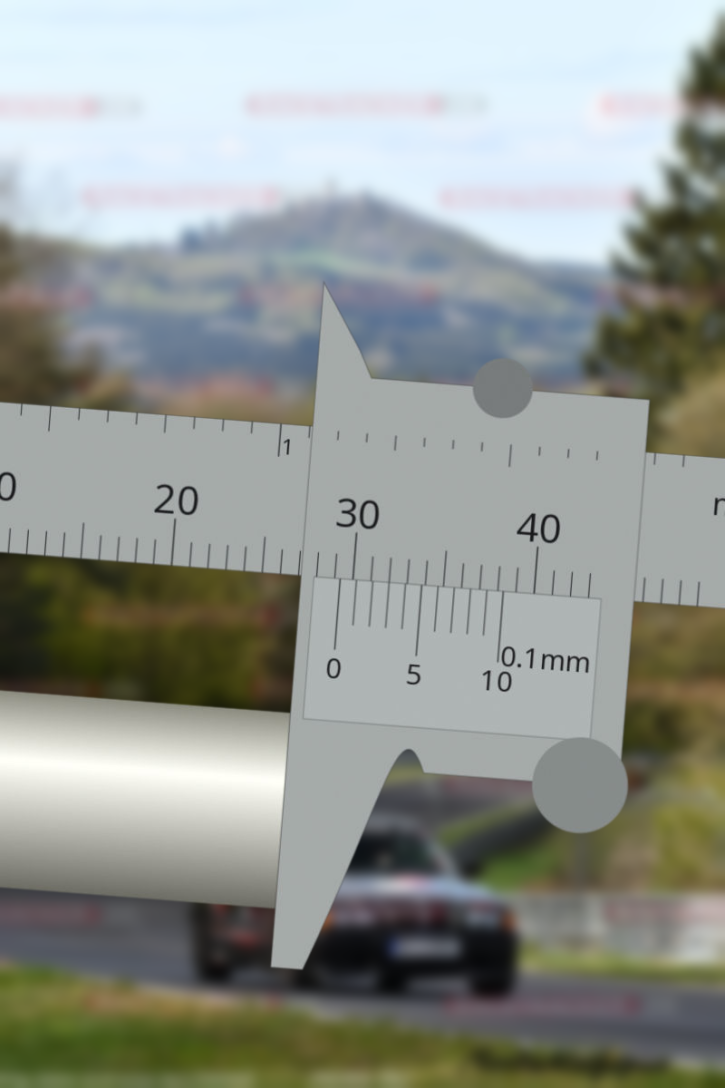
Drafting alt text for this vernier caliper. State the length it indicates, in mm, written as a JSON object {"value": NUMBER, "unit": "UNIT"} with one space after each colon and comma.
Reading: {"value": 29.3, "unit": "mm"}
